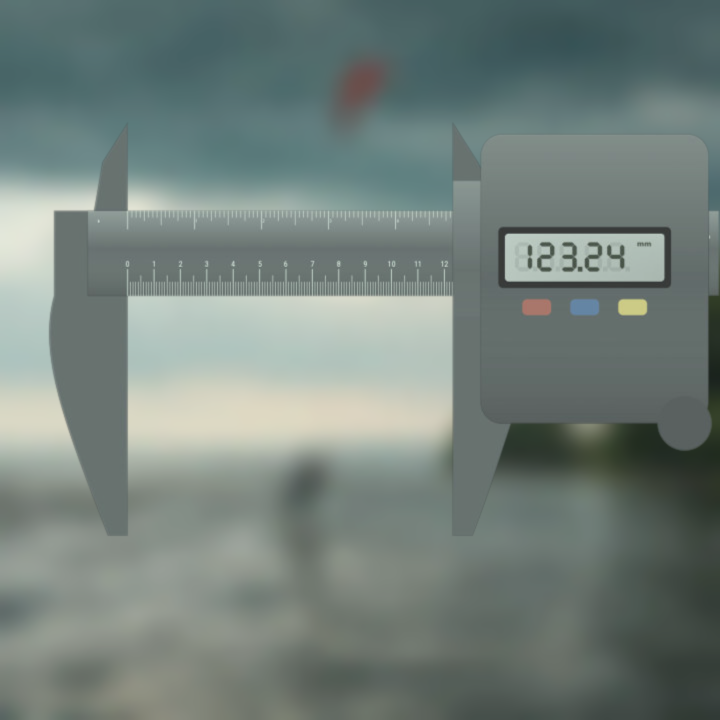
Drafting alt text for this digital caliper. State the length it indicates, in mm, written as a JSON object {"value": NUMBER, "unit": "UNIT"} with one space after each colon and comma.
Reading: {"value": 123.24, "unit": "mm"}
